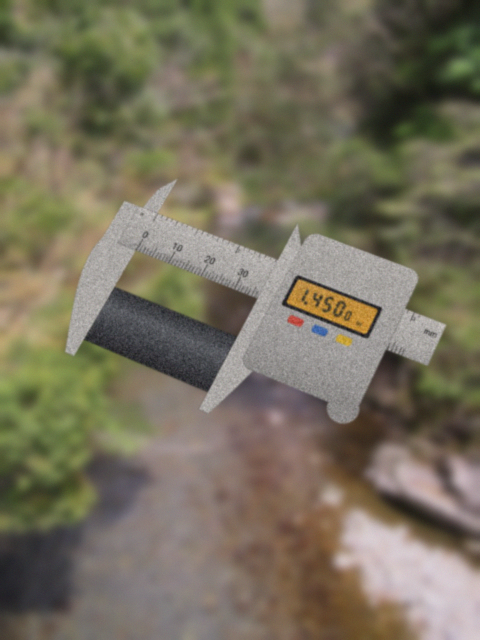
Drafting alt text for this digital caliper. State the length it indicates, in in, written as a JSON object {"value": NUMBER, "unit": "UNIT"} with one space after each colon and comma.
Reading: {"value": 1.4500, "unit": "in"}
